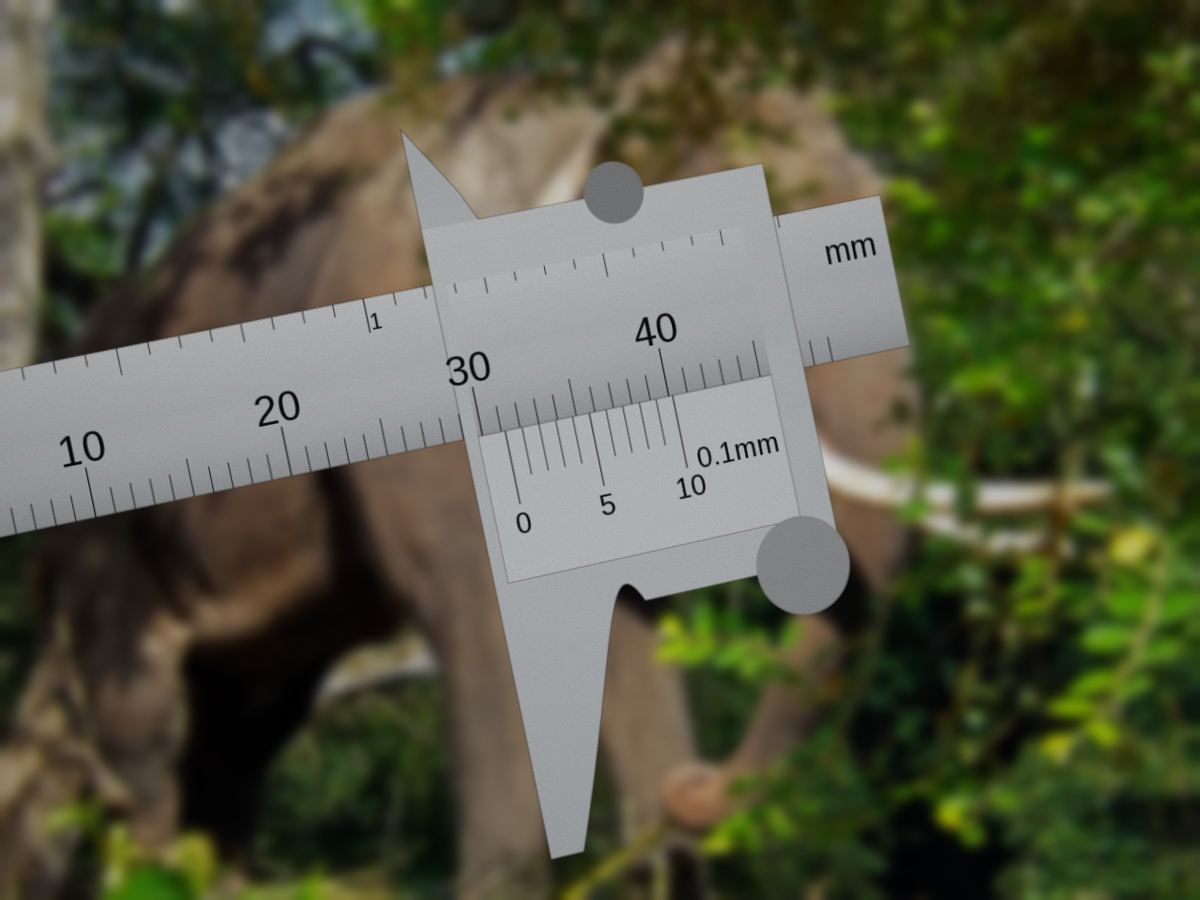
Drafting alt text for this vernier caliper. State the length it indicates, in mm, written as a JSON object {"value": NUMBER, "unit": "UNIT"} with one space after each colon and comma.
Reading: {"value": 31.2, "unit": "mm"}
